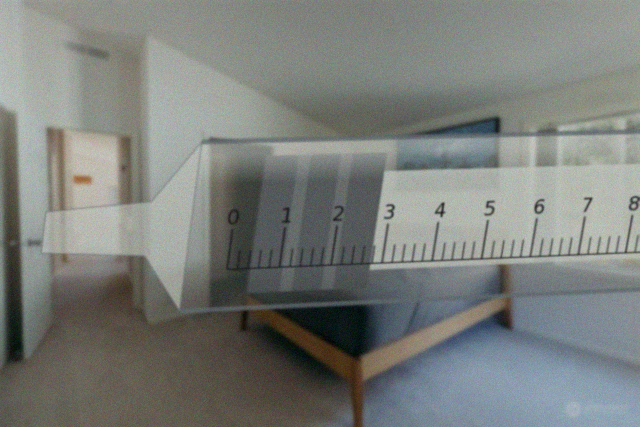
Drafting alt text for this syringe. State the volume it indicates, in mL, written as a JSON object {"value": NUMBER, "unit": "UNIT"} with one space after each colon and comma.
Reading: {"value": 0.4, "unit": "mL"}
